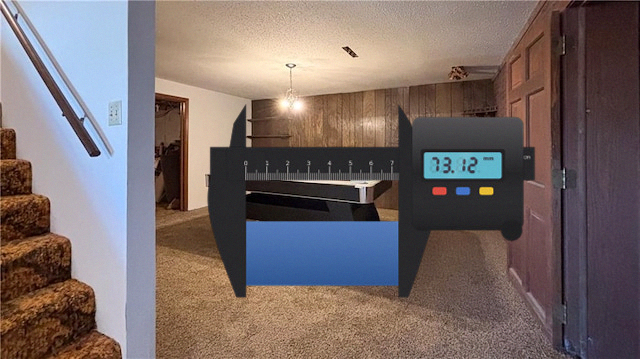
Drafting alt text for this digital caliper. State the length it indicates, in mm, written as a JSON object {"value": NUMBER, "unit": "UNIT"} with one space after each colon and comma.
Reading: {"value": 73.12, "unit": "mm"}
